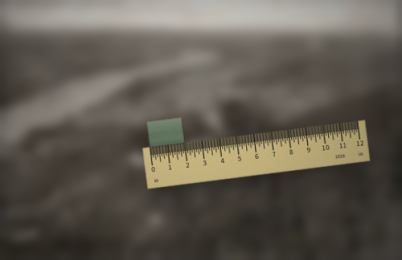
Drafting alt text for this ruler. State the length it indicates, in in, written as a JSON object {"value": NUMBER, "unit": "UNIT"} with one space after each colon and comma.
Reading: {"value": 2, "unit": "in"}
